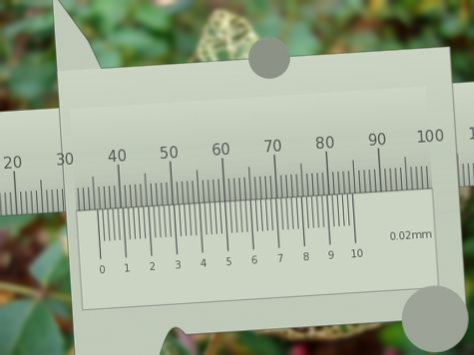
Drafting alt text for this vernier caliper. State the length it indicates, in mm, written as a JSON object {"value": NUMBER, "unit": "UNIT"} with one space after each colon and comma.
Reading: {"value": 35.5, "unit": "mm"}
